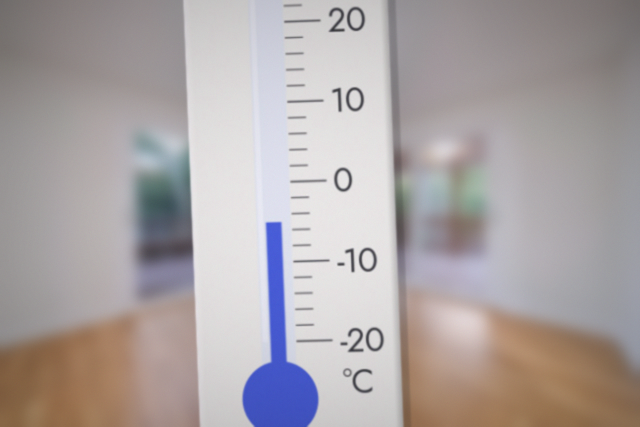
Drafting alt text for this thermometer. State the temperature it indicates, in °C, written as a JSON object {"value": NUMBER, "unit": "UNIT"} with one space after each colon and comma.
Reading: {"value": -5, "unit": "°C"}
